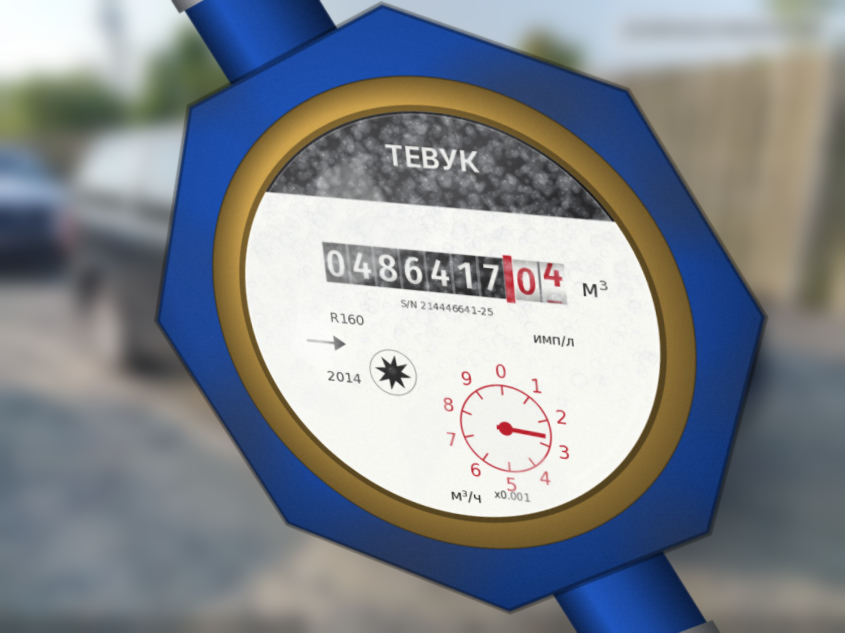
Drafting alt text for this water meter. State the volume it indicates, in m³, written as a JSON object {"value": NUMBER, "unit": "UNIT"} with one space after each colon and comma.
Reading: {"value": 486417.042, "unit": "m³"}
